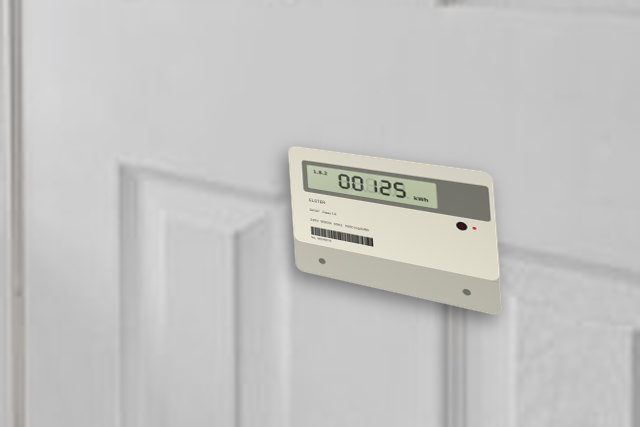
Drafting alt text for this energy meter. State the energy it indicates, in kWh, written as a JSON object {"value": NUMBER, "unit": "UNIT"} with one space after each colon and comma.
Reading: {"value": 125, "unit": "kWh"}
